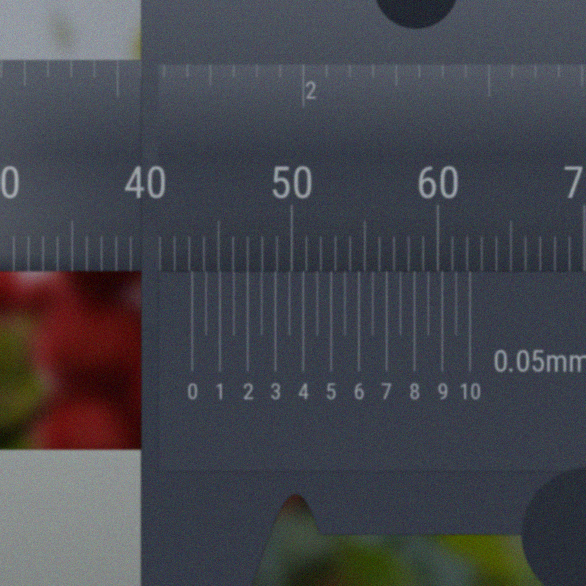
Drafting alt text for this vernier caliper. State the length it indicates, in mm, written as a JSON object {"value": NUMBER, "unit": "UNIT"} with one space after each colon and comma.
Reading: {"value": 43.2, "unit": "mm"}
